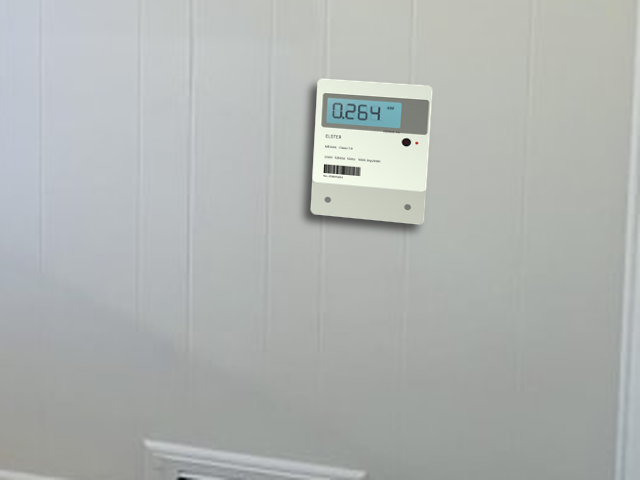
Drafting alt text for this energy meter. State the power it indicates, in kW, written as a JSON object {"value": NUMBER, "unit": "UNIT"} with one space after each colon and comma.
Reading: {"value": 0.264, "unit": "kW"}
